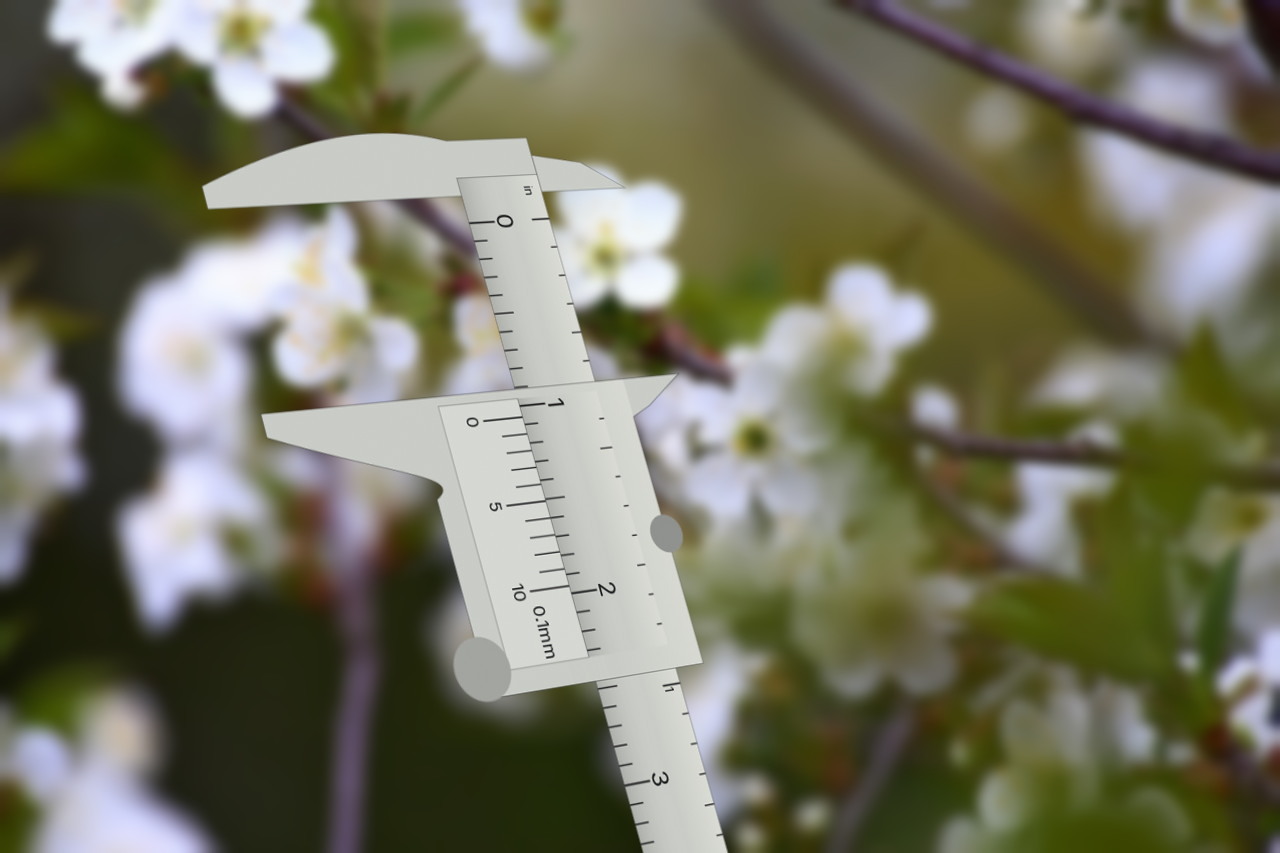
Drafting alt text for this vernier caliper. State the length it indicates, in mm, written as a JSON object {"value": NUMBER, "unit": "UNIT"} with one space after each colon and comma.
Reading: {"value": 10.6, "unit": "mm"}
